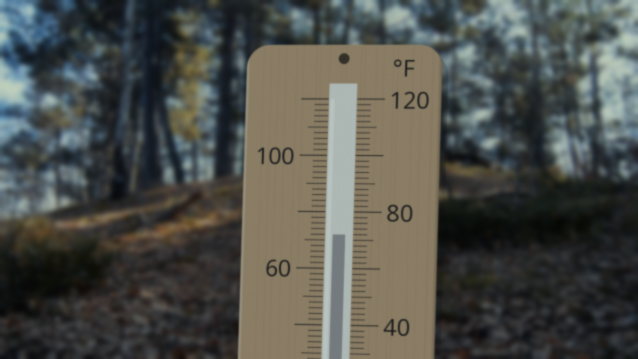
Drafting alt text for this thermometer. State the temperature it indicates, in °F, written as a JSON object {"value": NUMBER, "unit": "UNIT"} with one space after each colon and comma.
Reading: {"value": 72, "unit": "°F"}
